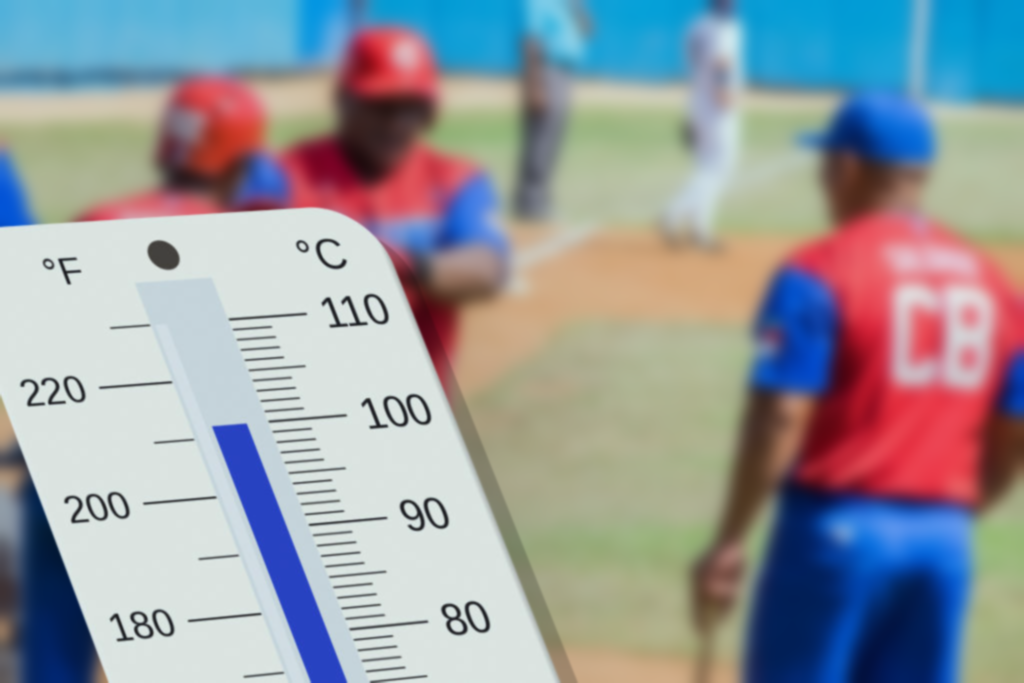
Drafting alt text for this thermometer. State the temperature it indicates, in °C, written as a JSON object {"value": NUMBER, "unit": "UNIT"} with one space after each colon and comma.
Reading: {"value": 100, "unit": "°C"}
